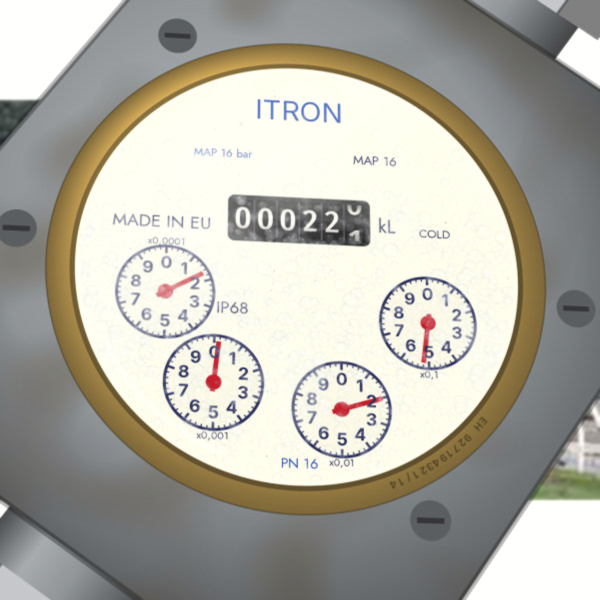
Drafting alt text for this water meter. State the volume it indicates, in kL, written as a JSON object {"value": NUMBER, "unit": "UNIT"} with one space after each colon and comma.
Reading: {"value": 220.5201, "unit": "kL"}
